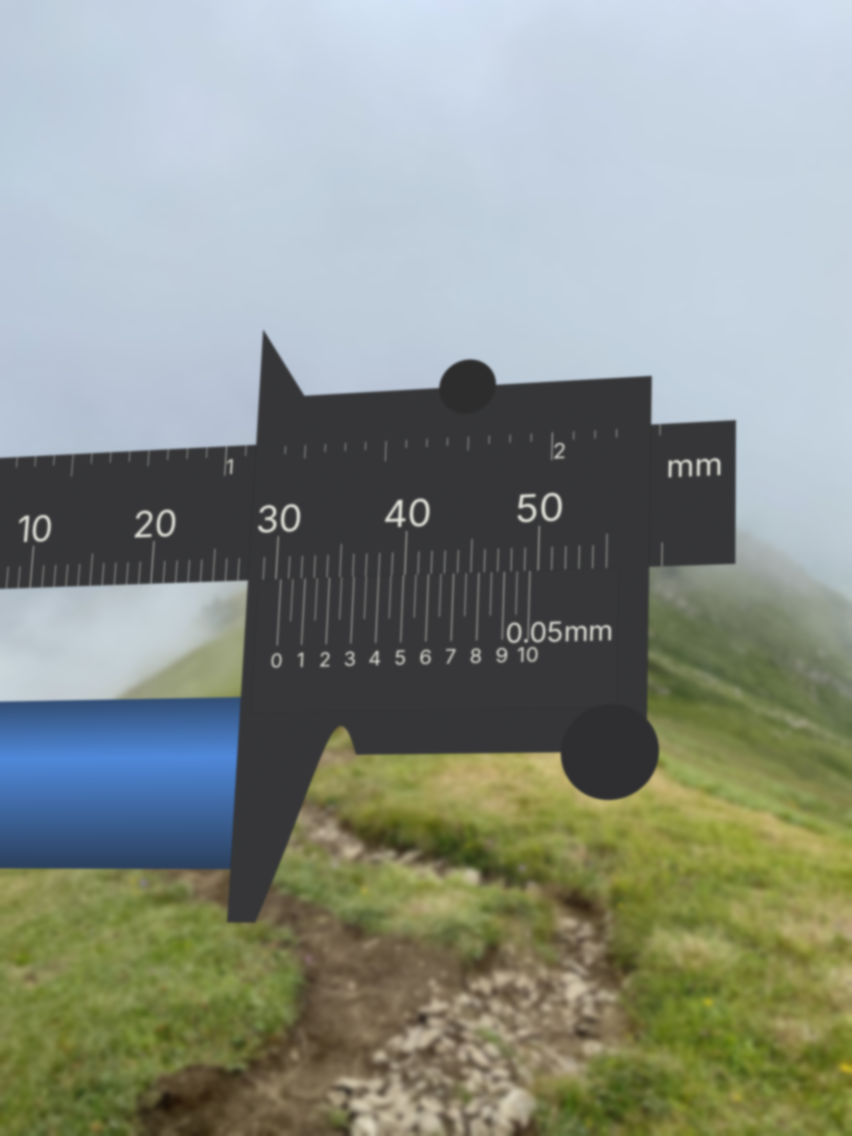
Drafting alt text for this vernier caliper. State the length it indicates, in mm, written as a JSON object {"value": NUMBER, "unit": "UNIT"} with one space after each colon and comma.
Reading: {"value": 30.4, "unit": "mm"}
